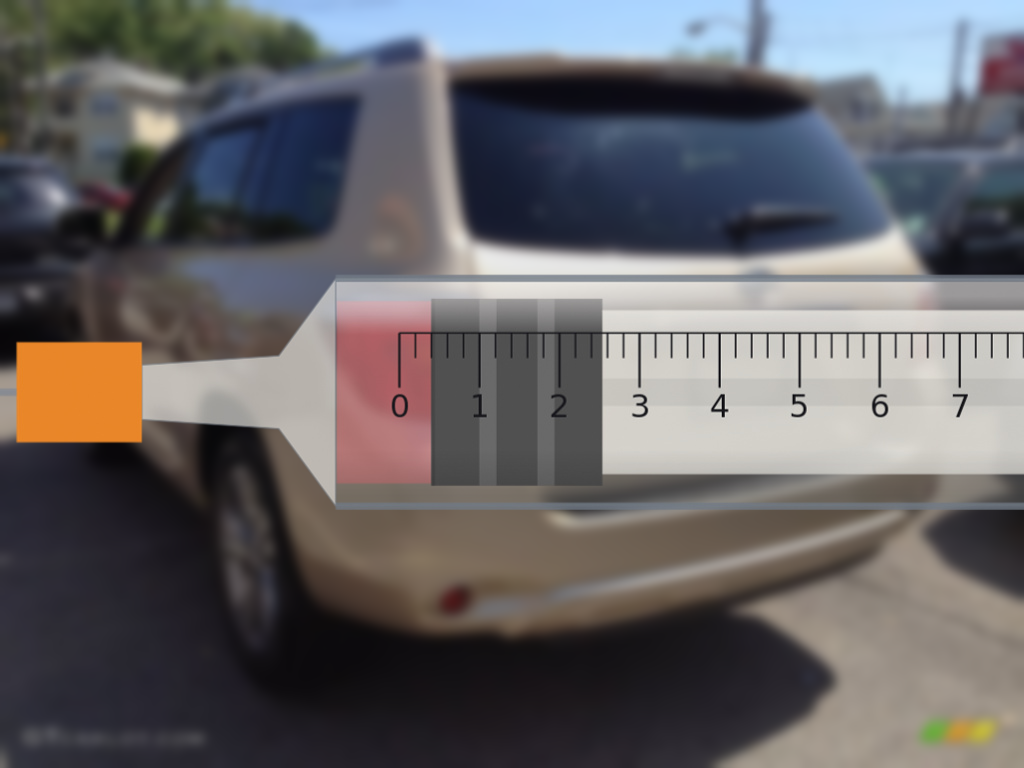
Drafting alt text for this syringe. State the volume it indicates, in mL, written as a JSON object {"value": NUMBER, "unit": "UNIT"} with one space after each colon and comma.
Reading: {"value": 0.4, "unit": "mL"}
